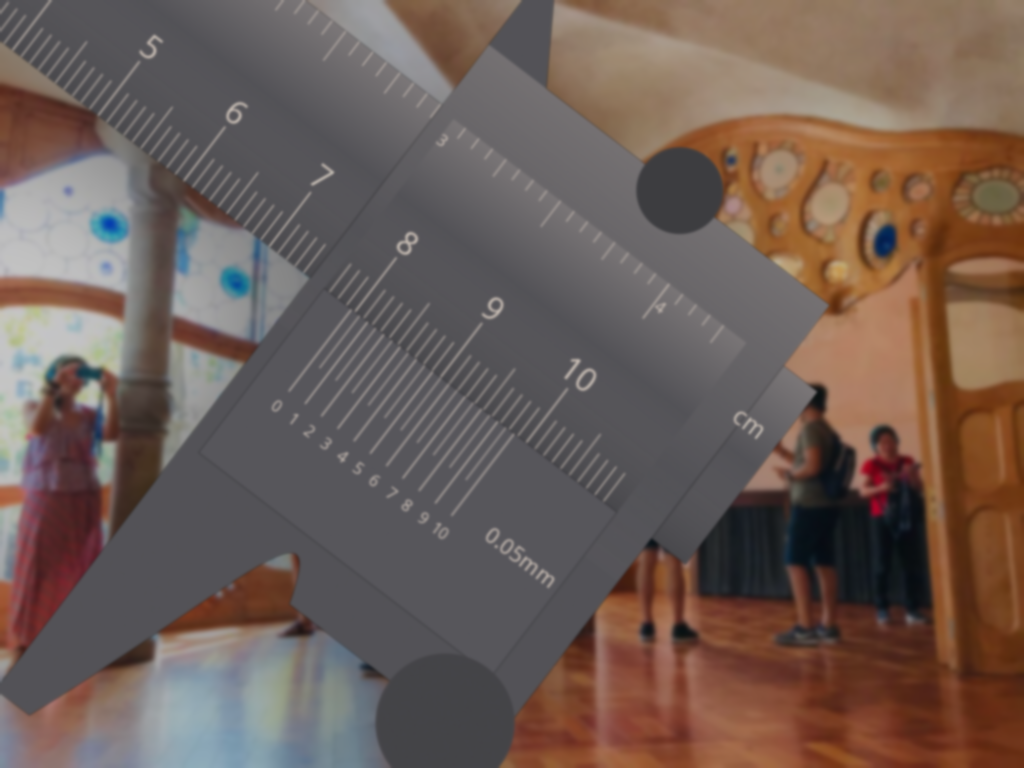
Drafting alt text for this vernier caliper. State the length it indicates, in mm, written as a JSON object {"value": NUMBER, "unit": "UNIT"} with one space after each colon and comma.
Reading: {"value": 79.6, "unit": "mm"}
